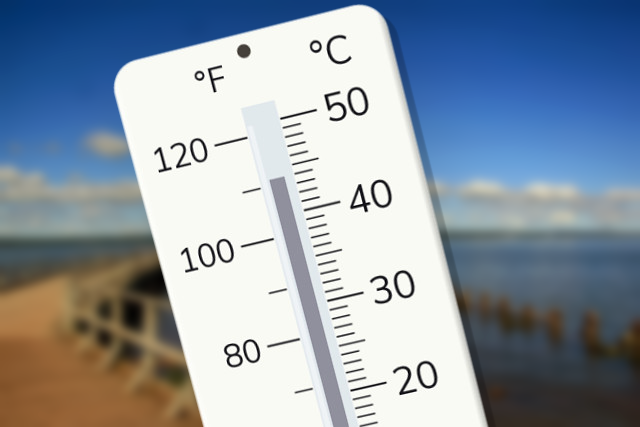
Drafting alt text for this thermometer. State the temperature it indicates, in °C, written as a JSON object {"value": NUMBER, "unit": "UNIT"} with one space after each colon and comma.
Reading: {"value": 44, "unit": "°C"}
